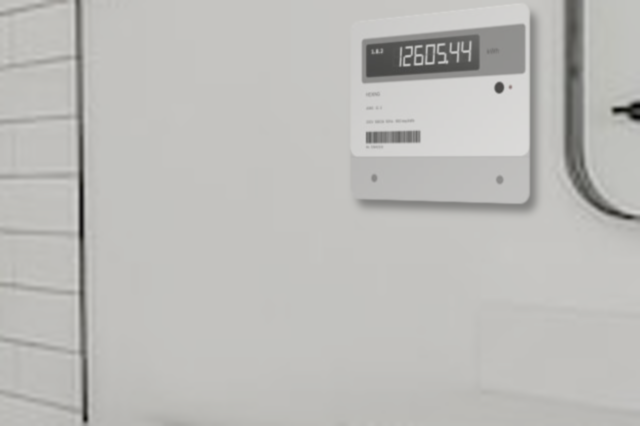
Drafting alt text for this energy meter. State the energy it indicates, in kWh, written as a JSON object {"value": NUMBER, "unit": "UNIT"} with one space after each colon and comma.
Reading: {"value": 12605.44, "unit": "kWh"}
